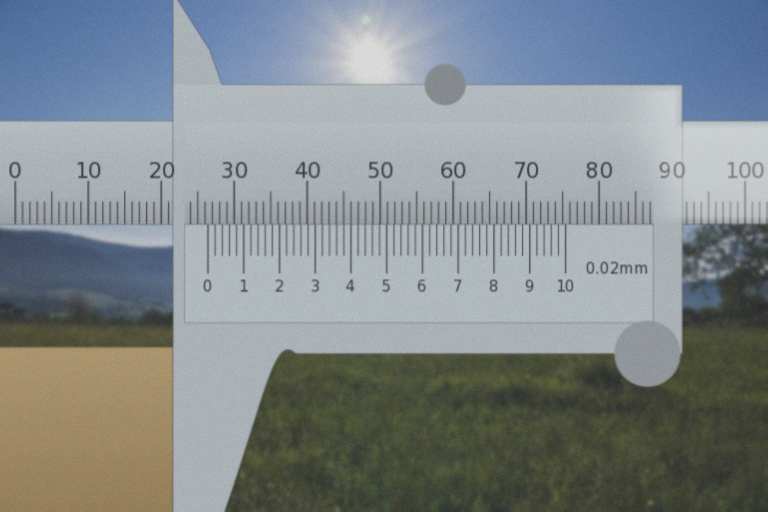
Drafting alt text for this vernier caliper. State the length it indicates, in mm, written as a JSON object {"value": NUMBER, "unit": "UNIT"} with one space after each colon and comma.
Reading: {"value": 26.4, "unit": "mm"}
